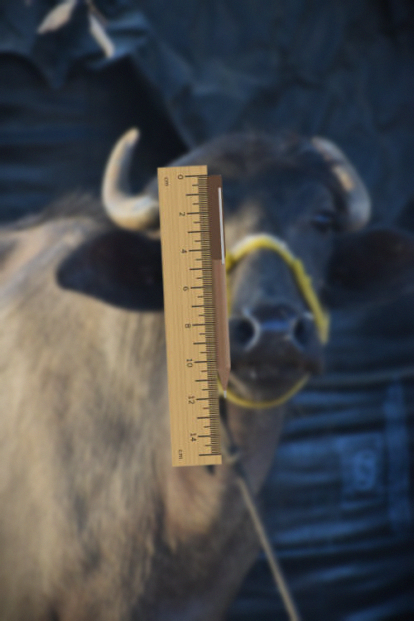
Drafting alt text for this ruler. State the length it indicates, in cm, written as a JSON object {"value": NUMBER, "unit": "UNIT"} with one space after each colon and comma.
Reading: {"value": 12, "unit": "cm"}
